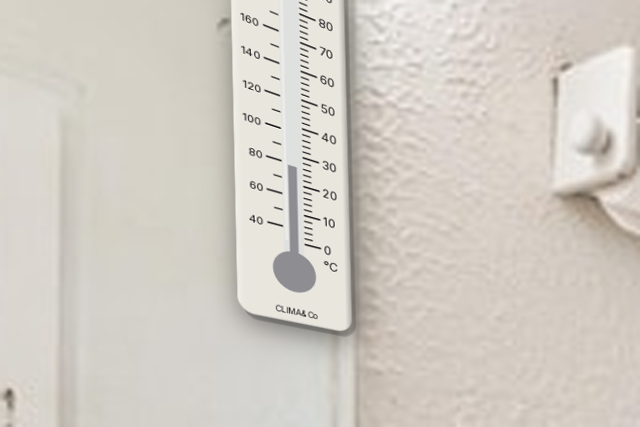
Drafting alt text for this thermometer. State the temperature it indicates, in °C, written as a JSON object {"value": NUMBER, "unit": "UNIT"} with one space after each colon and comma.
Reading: {"value": 26, "unit": "°C"}
